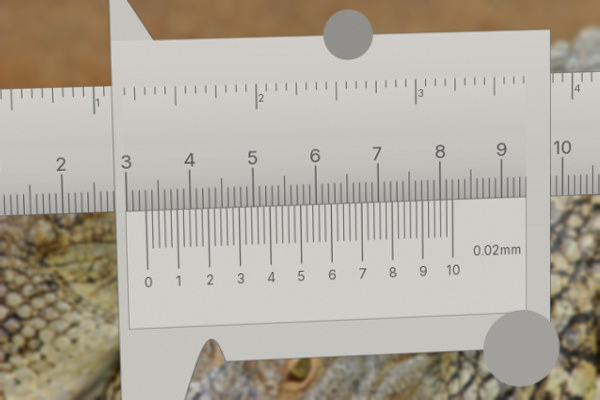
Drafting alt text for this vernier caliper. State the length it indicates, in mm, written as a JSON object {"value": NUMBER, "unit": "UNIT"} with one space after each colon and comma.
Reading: {"value": 33.0, "unit": "mm"}
